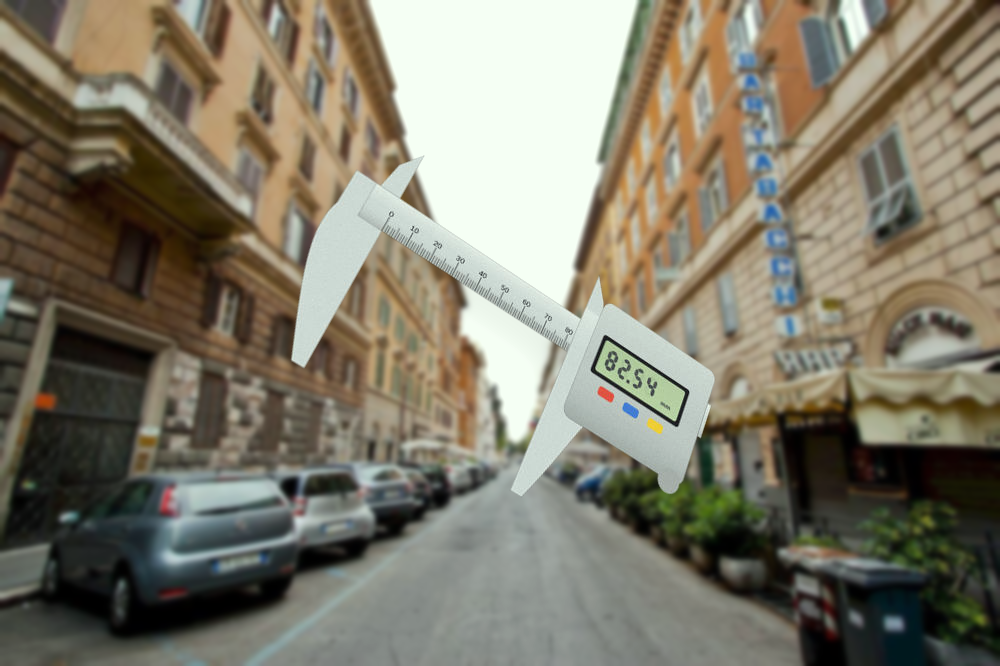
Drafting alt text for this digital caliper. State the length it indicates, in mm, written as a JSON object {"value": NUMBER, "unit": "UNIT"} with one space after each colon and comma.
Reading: {"value": 82.54, "unit": "mm"}
